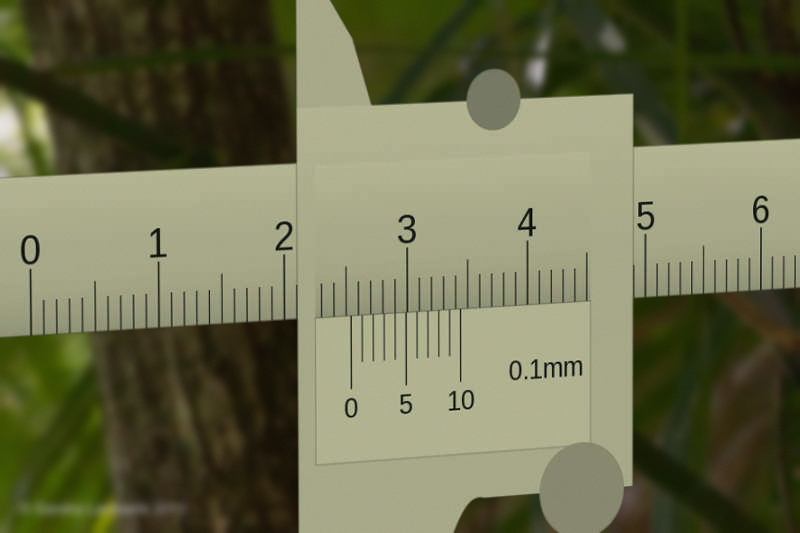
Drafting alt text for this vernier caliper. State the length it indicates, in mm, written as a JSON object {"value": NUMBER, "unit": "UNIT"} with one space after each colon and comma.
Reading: {"value": 25.4, "unit": "mm"}
